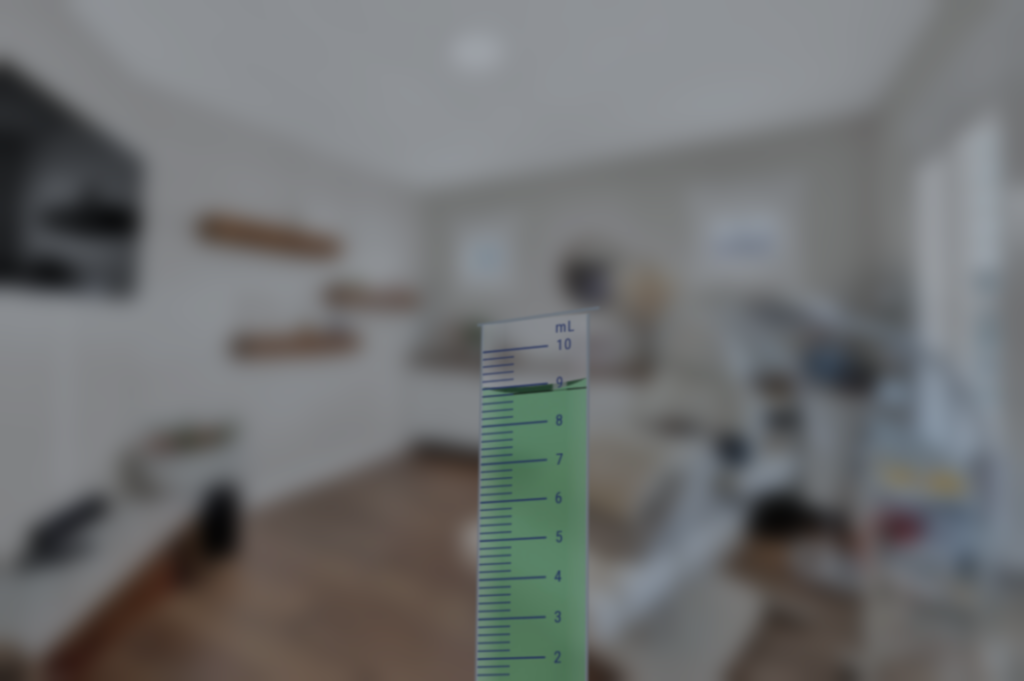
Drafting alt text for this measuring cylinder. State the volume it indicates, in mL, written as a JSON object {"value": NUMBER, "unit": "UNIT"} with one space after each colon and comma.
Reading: {"value": 8.8, "unit": "mL"}
